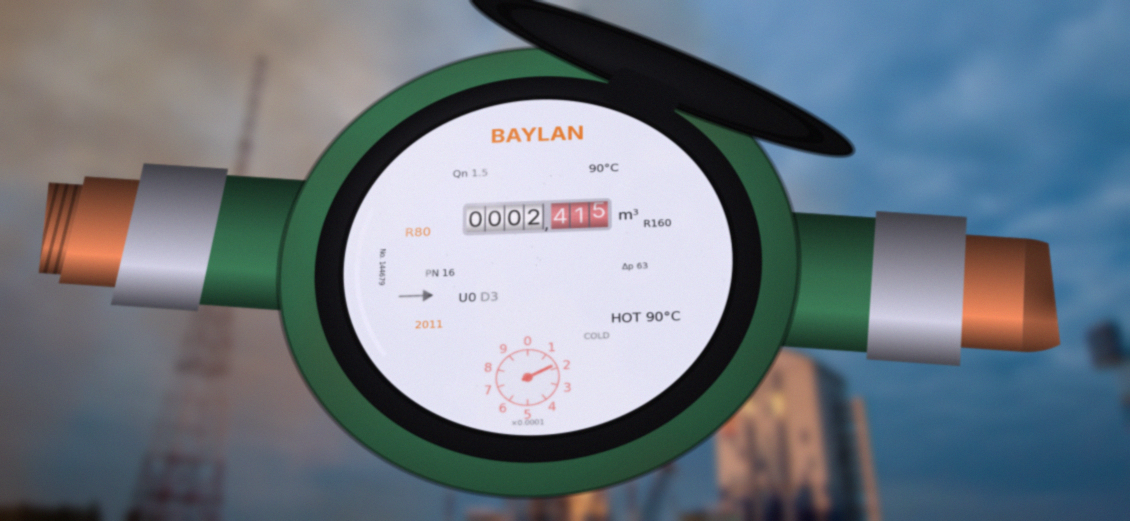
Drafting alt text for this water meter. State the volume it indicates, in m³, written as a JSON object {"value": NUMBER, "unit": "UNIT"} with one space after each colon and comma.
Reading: {"value": 2.4151, "unit": "m³"}
